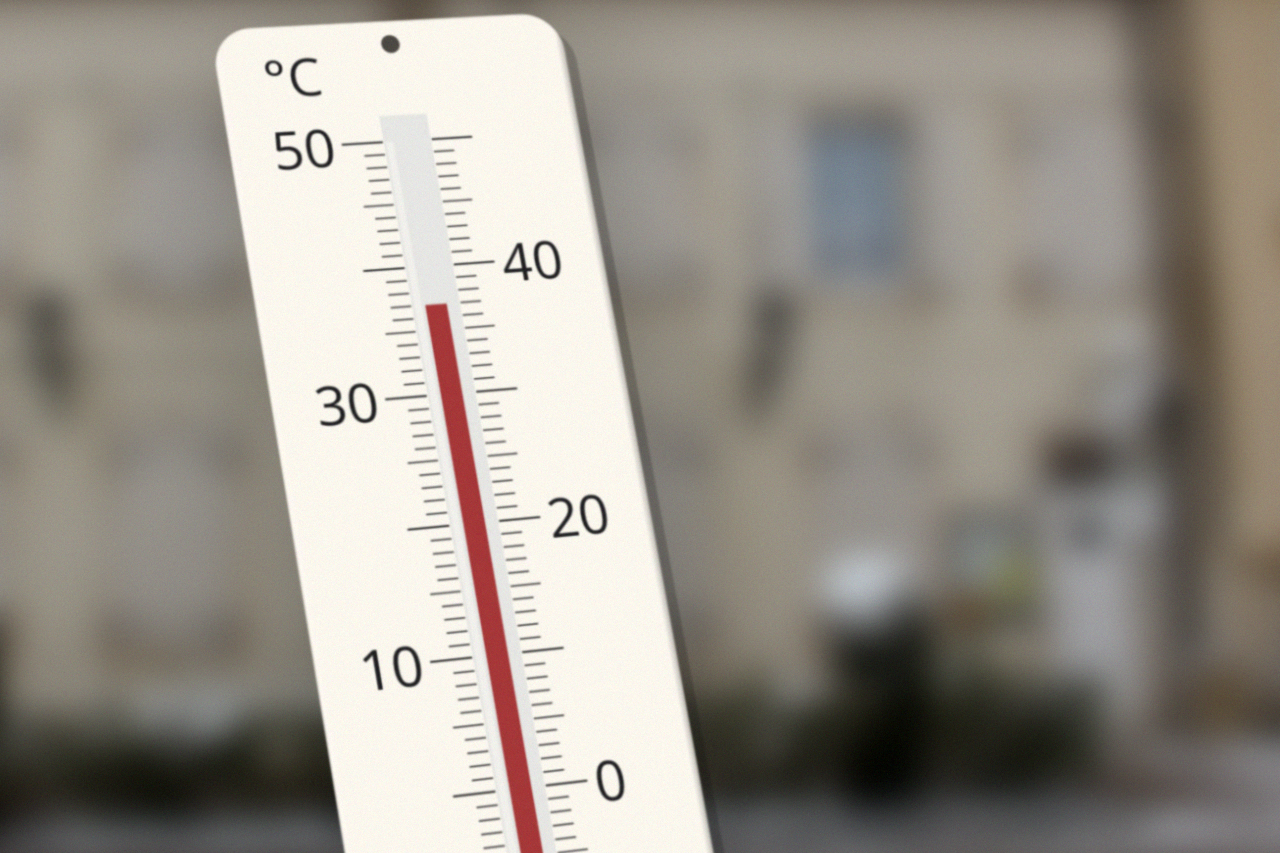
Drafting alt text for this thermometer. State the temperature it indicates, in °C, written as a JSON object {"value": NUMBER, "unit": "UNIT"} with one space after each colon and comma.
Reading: {"value": 37, "unit": "°C"}
